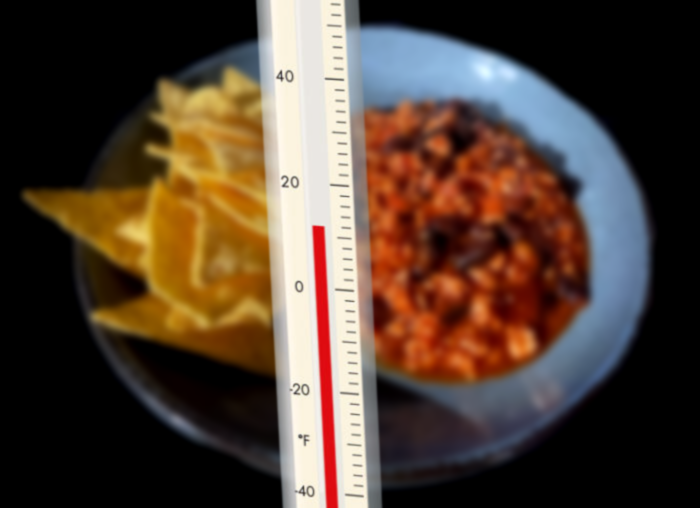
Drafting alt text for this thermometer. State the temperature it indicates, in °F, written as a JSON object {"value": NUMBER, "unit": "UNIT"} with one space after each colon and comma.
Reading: {"value": 12, "unit": "°F"}
